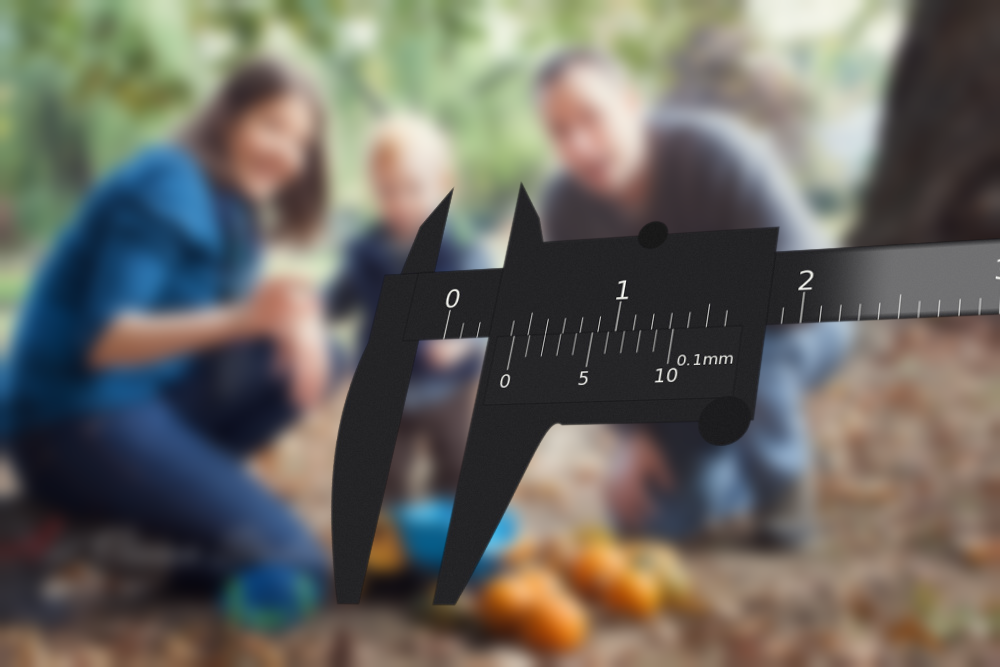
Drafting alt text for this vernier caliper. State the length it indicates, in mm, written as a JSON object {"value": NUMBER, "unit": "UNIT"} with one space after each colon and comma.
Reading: {"value": 4.2, "unit": "mm"}
